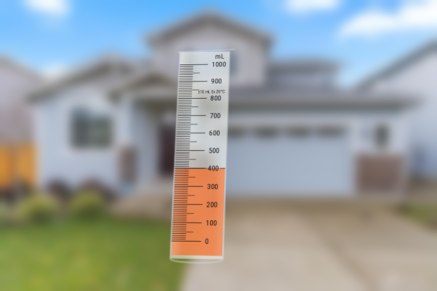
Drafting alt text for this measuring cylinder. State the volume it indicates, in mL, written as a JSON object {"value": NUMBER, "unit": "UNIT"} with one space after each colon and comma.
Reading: {"value": 400, "unit": "mL"}
